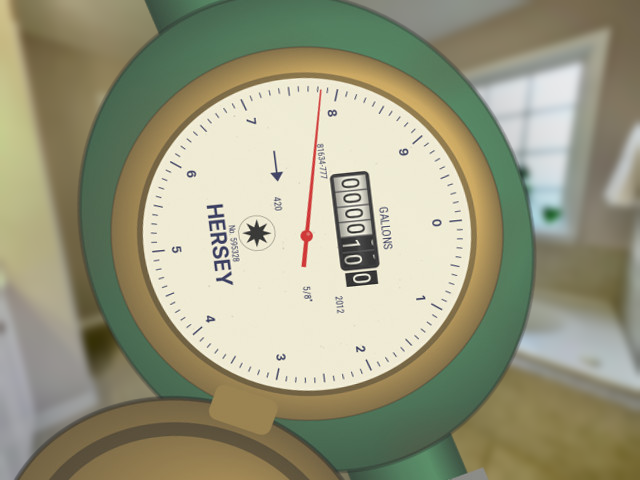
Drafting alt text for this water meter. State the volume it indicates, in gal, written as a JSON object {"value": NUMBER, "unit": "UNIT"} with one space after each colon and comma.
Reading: {"value": 97.8, "unit": "gal"}
